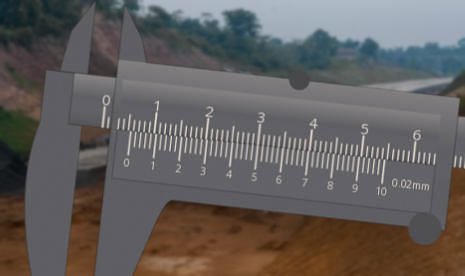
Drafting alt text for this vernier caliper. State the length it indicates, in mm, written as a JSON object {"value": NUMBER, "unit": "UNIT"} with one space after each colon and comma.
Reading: {"value": 5.5, "unit": "mm"}
